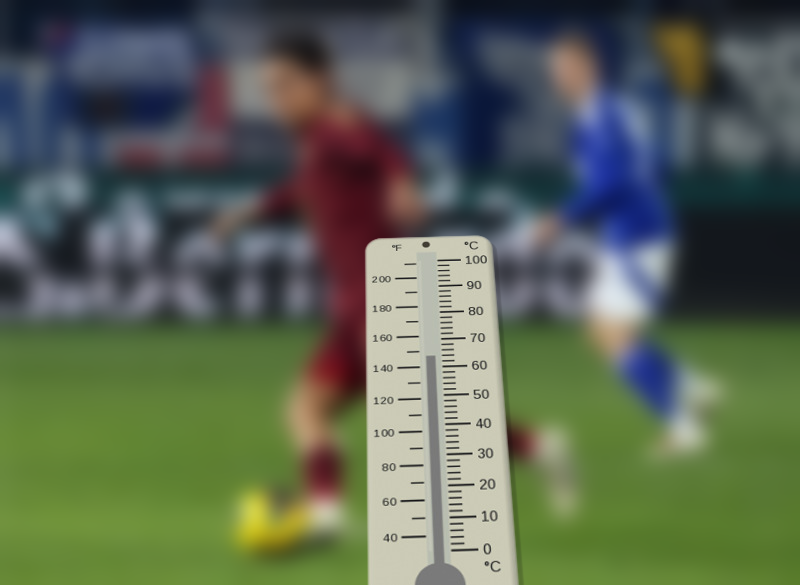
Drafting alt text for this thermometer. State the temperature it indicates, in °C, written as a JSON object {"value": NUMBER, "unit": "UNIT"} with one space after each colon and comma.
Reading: {"value": 64, "unit": "°C"}
